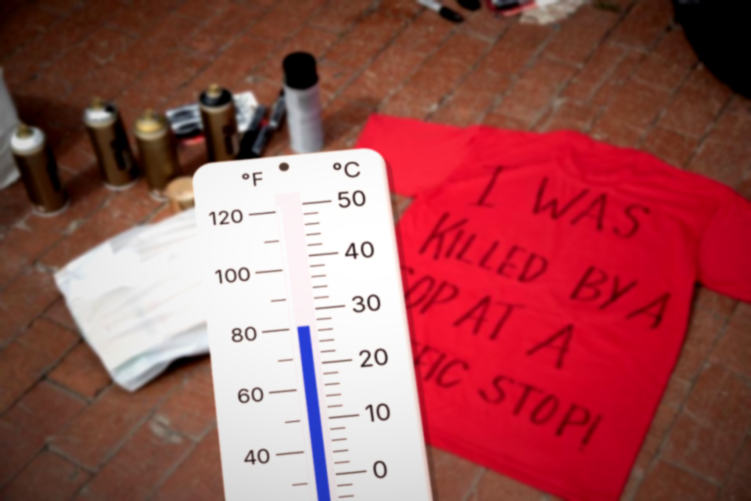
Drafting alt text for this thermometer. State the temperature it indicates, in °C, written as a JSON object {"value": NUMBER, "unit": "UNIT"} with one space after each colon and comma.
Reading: {"value": 27, "unit": "°C"}
